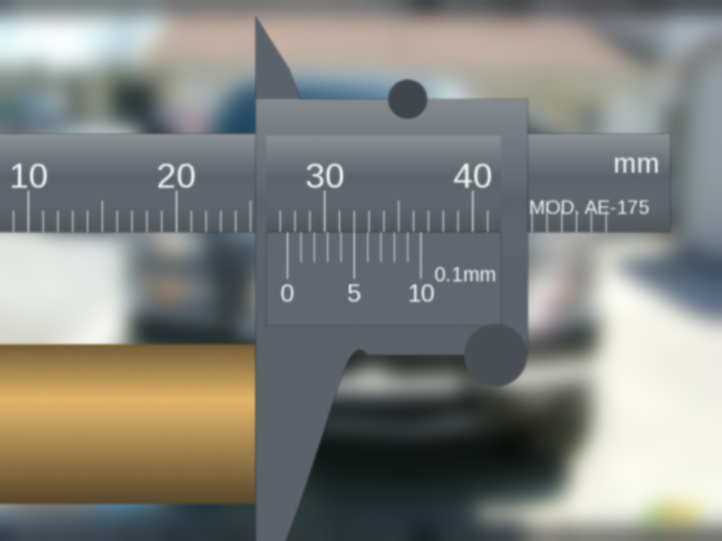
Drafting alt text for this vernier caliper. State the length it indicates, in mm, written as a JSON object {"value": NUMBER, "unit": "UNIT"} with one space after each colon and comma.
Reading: {"value": 27.5, "unit": "mm"}
